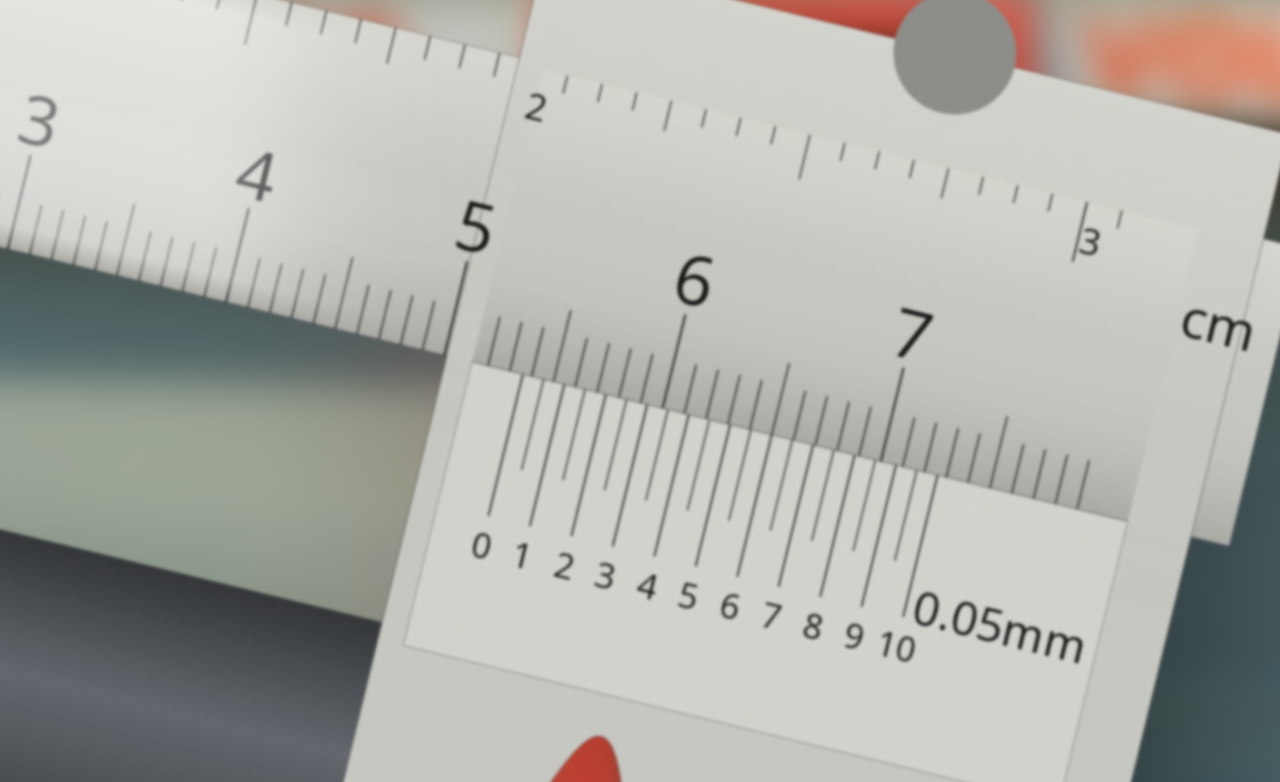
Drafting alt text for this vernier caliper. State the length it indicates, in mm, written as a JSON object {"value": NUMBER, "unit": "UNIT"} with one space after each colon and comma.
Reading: {"value": 53.6, "unit": "mm"}
